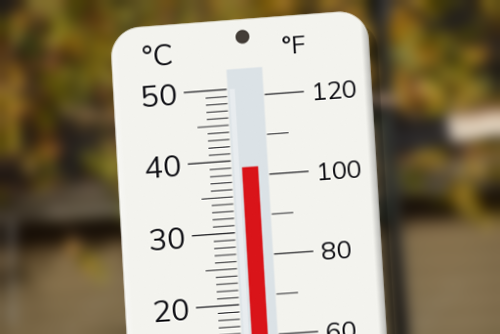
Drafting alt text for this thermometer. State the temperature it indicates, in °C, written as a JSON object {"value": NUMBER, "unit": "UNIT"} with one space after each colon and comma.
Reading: {"value": 39, "unit": "°C"}
